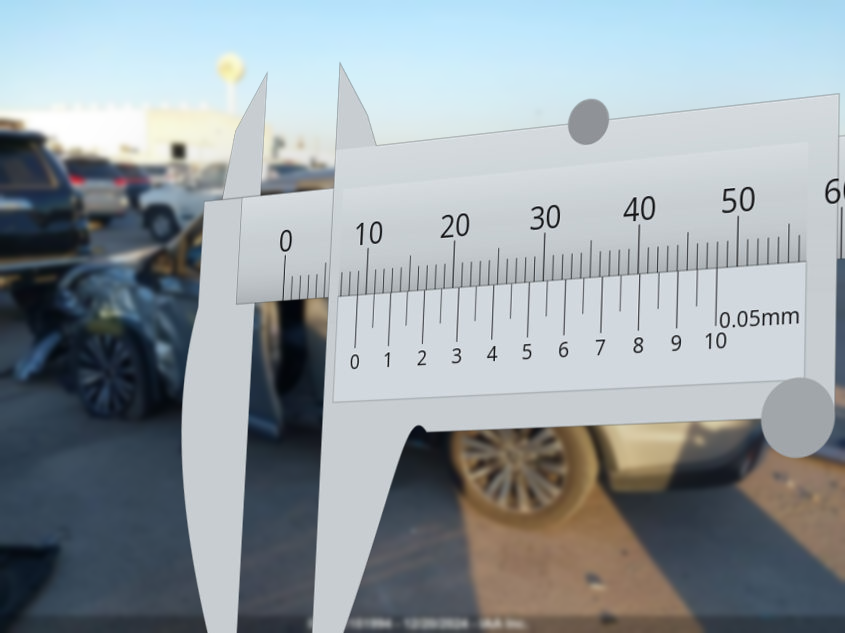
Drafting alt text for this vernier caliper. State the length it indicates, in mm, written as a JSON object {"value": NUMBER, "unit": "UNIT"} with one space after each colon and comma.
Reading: {"value": 9.0, "unit": "mm"}
